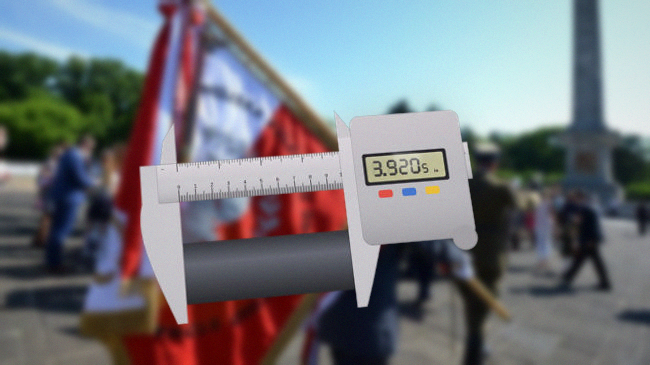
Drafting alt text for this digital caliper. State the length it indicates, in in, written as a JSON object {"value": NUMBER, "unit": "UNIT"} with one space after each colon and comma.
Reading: {"value": 3.9205, "unit": "in"}
